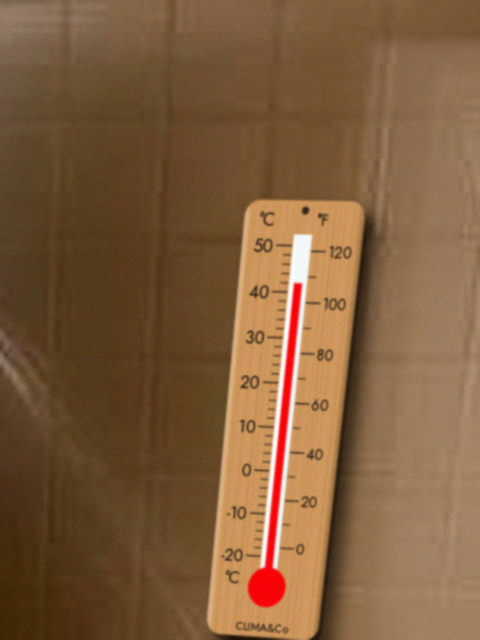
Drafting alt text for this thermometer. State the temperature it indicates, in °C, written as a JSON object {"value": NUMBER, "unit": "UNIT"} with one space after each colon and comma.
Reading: {"value": 42, "unit": "°C"}
